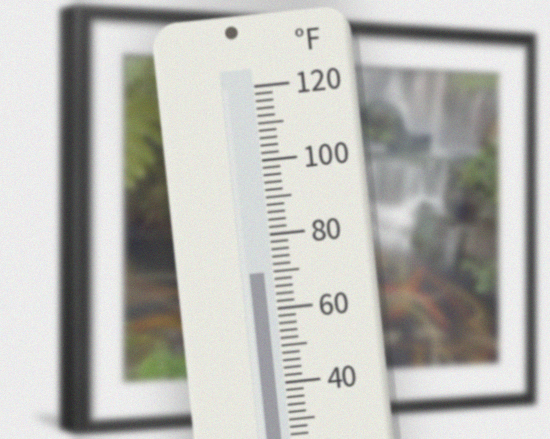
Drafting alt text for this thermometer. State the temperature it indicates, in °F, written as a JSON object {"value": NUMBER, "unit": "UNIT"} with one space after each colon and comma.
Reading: {"value": 70, "unit": "°F"}
